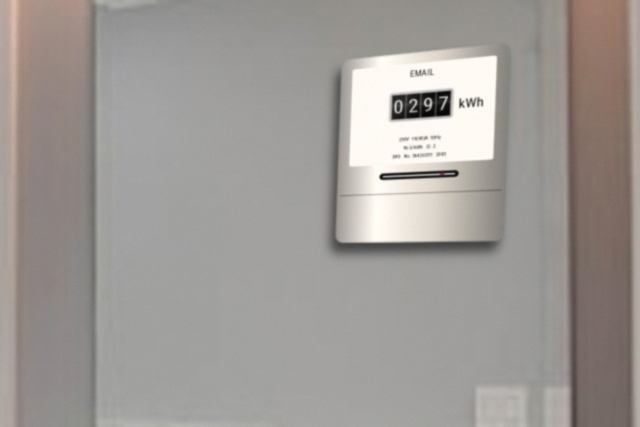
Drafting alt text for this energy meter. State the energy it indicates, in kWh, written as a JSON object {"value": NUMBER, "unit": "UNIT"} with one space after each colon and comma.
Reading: {"value": 297, "unit": "kWh"}
